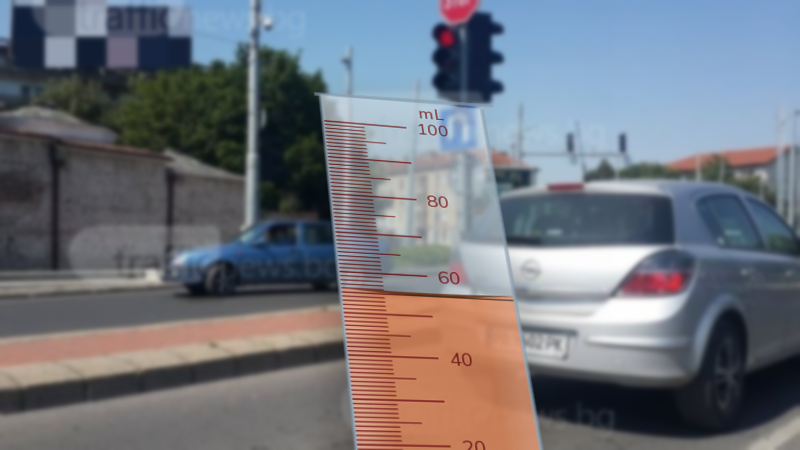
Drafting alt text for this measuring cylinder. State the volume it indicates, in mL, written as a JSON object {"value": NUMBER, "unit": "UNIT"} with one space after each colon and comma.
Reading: {"value": 55, "unit": "mL"}
